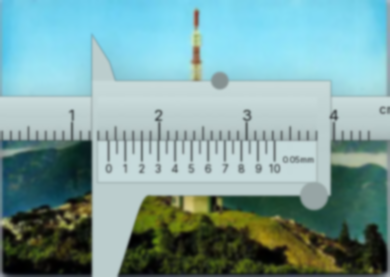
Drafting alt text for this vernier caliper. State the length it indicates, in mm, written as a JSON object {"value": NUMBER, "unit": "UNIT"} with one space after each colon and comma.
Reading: {"value": 14.2, "unit": "mm"}
